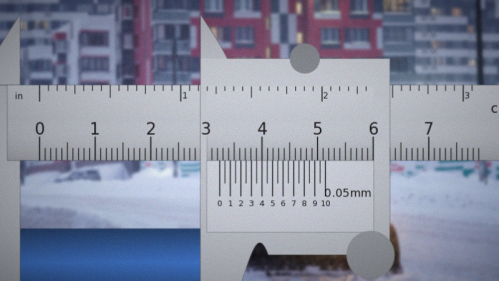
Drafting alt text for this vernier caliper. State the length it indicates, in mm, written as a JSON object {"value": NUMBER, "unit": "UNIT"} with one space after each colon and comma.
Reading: {"value": 32.4, "unit": "mm"}
